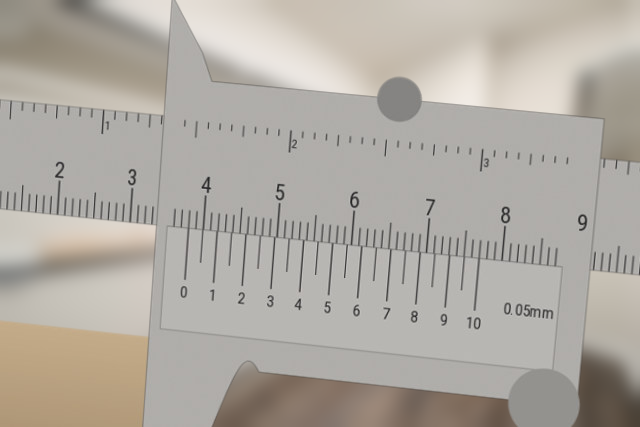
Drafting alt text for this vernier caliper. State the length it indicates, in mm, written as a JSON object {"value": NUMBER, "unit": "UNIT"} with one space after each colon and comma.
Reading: {"value": 38.0, "unit": "mm"}
